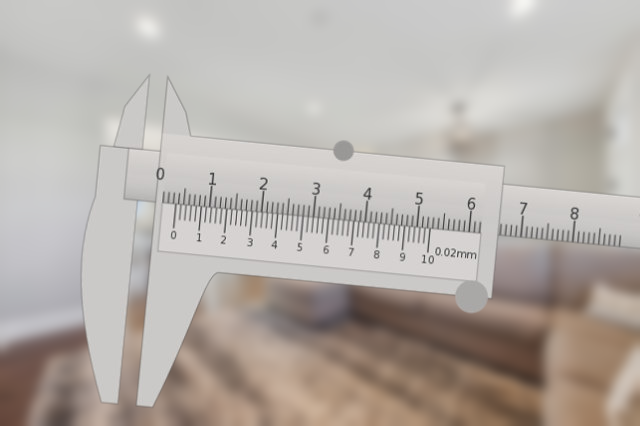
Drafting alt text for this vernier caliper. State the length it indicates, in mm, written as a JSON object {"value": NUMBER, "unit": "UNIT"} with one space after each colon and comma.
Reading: {"value": 3.5, "unit": "mm"}
